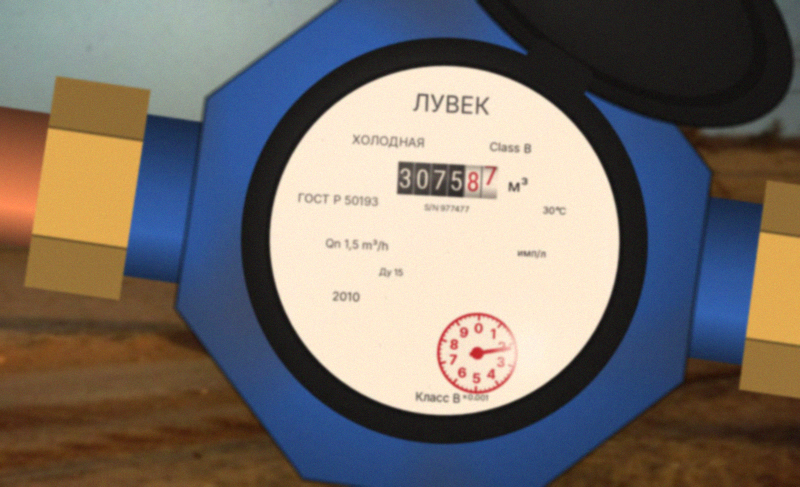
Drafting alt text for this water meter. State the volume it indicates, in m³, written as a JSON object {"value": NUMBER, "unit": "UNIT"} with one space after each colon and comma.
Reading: {"value": 3075.872, "unit": "m³"}
